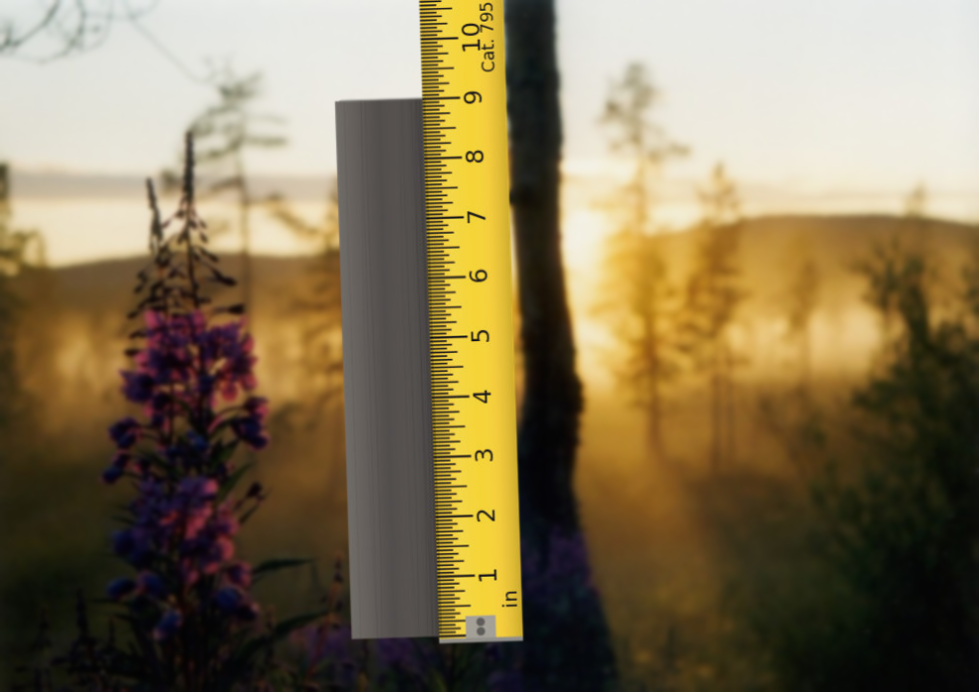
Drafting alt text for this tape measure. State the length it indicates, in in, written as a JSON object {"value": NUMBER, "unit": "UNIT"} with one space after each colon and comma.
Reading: {"value": 9, "unit": "in"}
